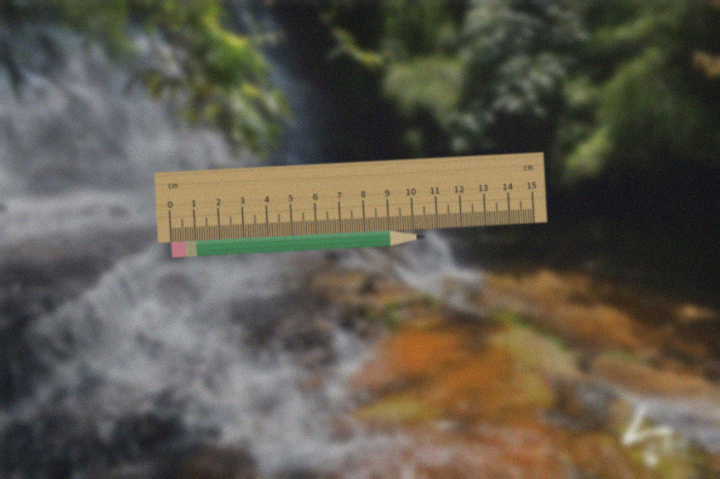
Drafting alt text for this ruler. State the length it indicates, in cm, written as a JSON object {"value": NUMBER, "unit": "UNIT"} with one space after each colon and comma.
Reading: {"value": 10.5, "unit": "cm"}
